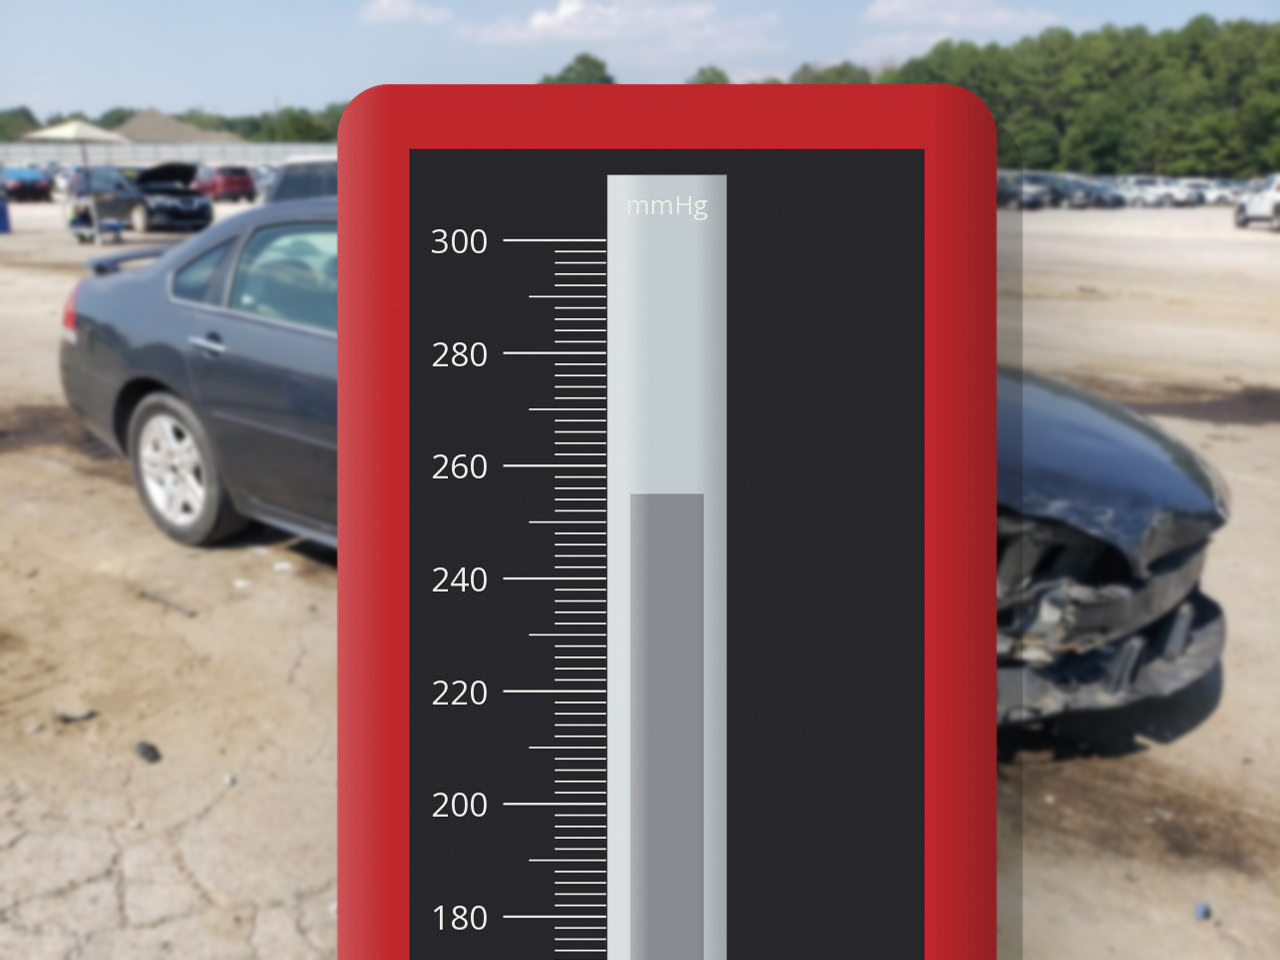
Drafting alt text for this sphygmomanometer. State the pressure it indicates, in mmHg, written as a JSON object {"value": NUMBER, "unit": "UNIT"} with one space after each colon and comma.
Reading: {"value": 255, "unit": "mmHg"}
